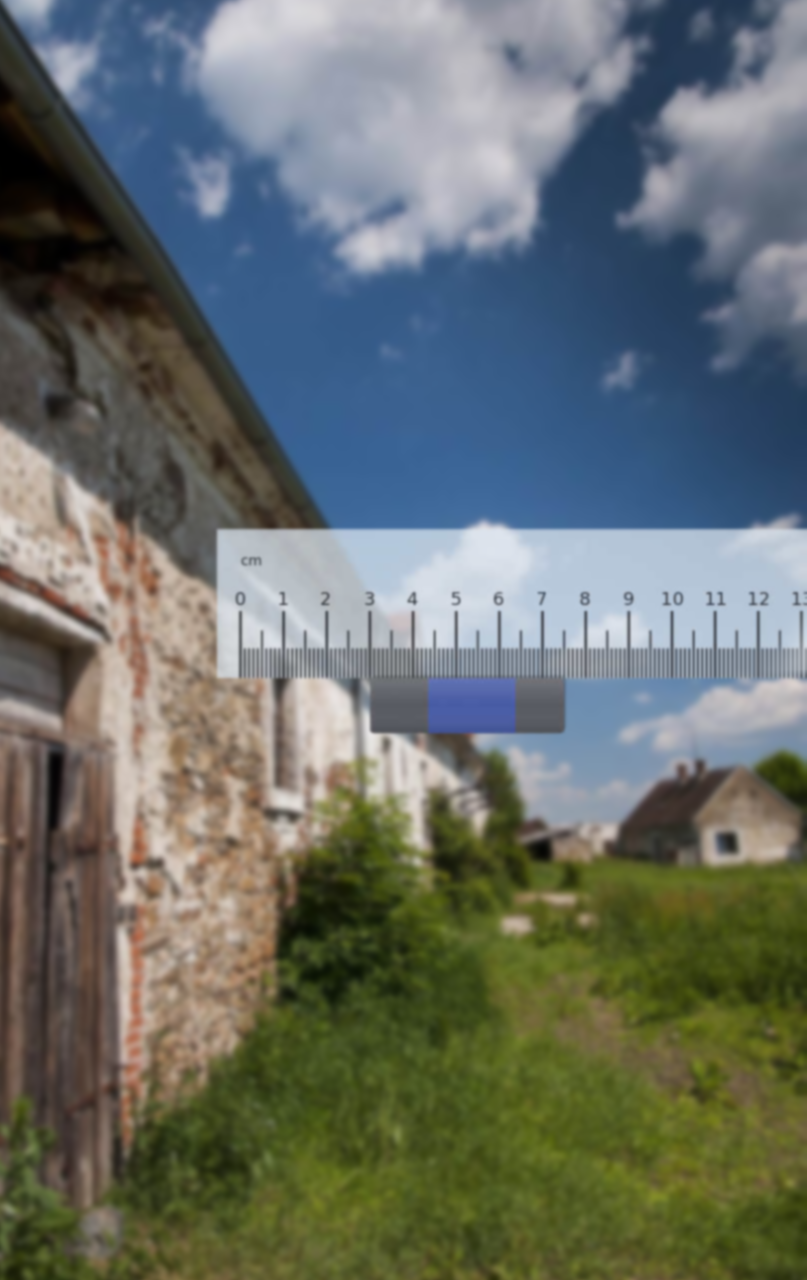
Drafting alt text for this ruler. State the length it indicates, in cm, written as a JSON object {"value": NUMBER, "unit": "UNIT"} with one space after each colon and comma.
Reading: {"value": 4.5, "unit": "cm"}
